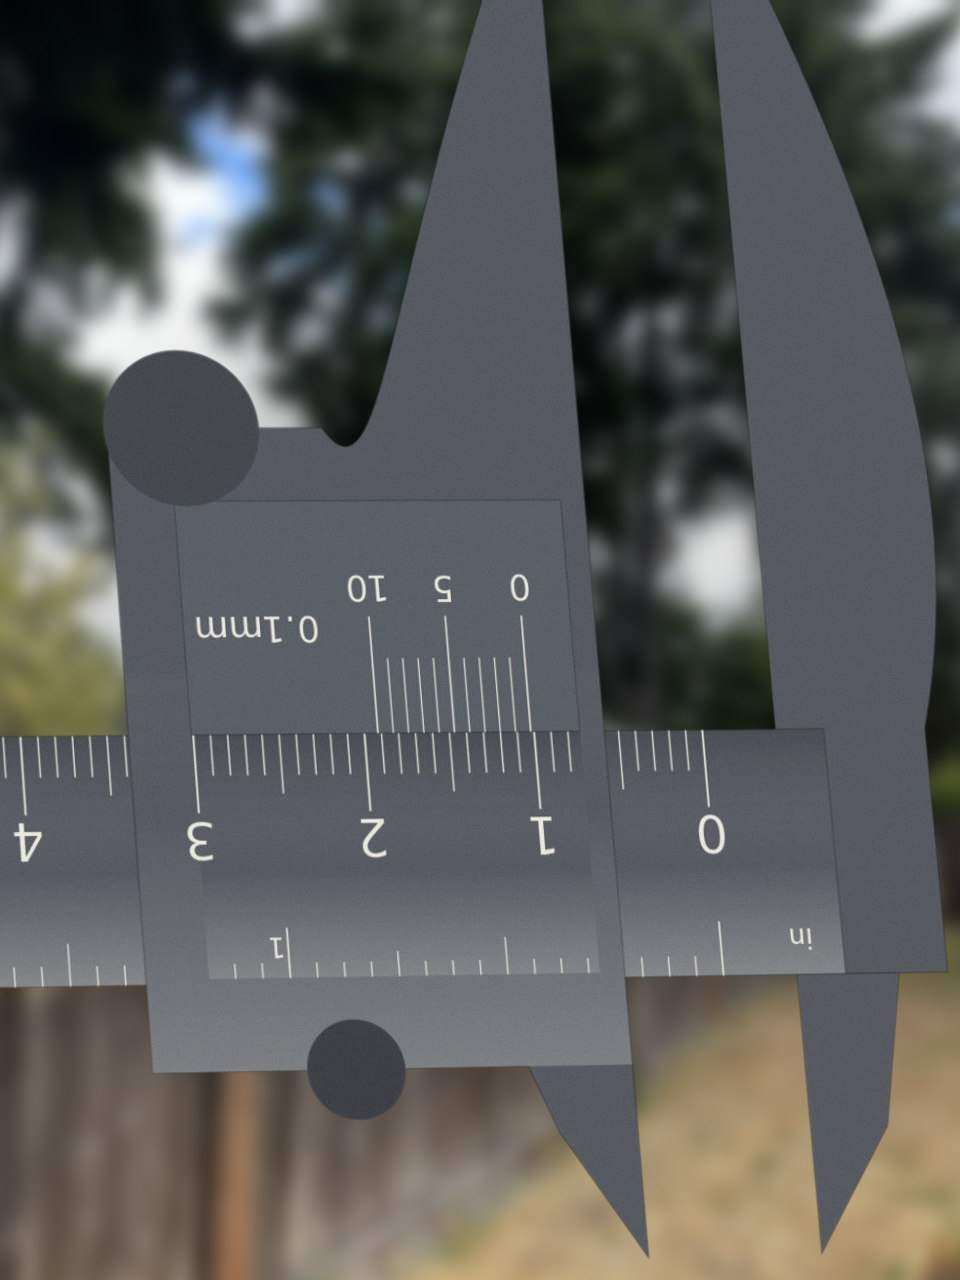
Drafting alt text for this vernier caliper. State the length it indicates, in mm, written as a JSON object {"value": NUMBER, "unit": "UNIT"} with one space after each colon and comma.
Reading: {"value": 10.2, "unit": "mm"}
